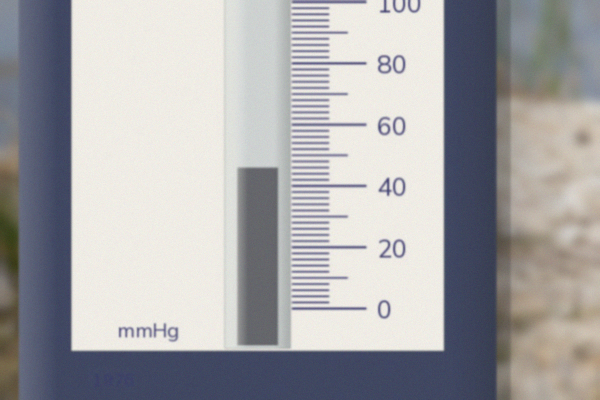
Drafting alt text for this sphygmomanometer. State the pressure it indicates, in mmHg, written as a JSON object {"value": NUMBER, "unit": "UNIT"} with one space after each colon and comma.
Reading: {"value": 46, "unit": "mmHg"}
